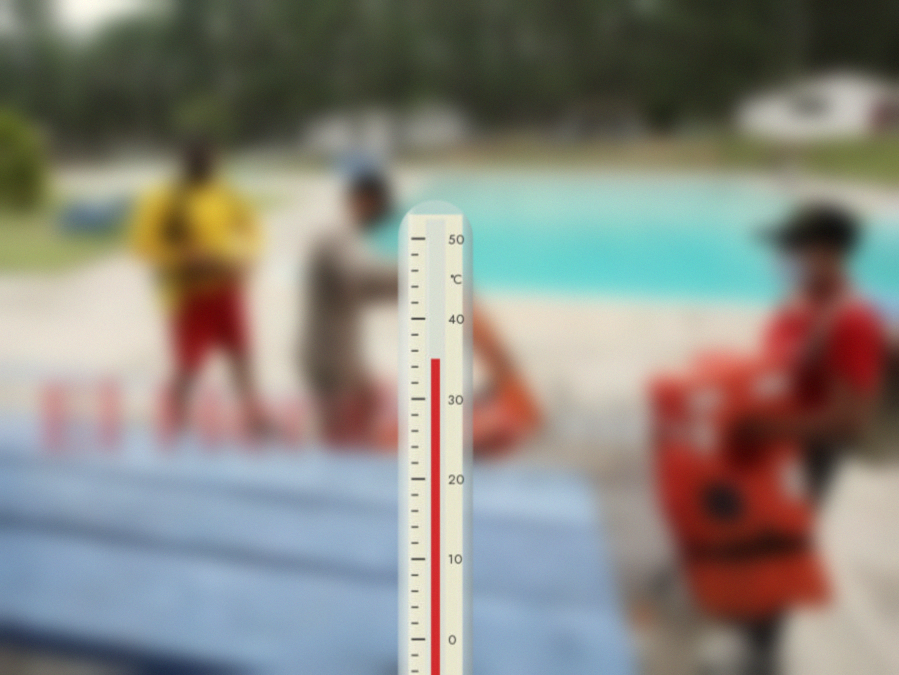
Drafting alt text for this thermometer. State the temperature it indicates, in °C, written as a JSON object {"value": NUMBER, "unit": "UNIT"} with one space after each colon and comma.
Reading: {"value": 35, "unit": "°C"}
